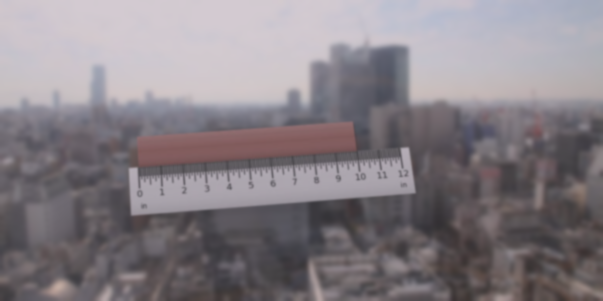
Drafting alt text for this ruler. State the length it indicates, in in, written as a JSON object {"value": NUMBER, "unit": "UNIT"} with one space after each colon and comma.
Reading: {"value": 10, "unit": "in"}
